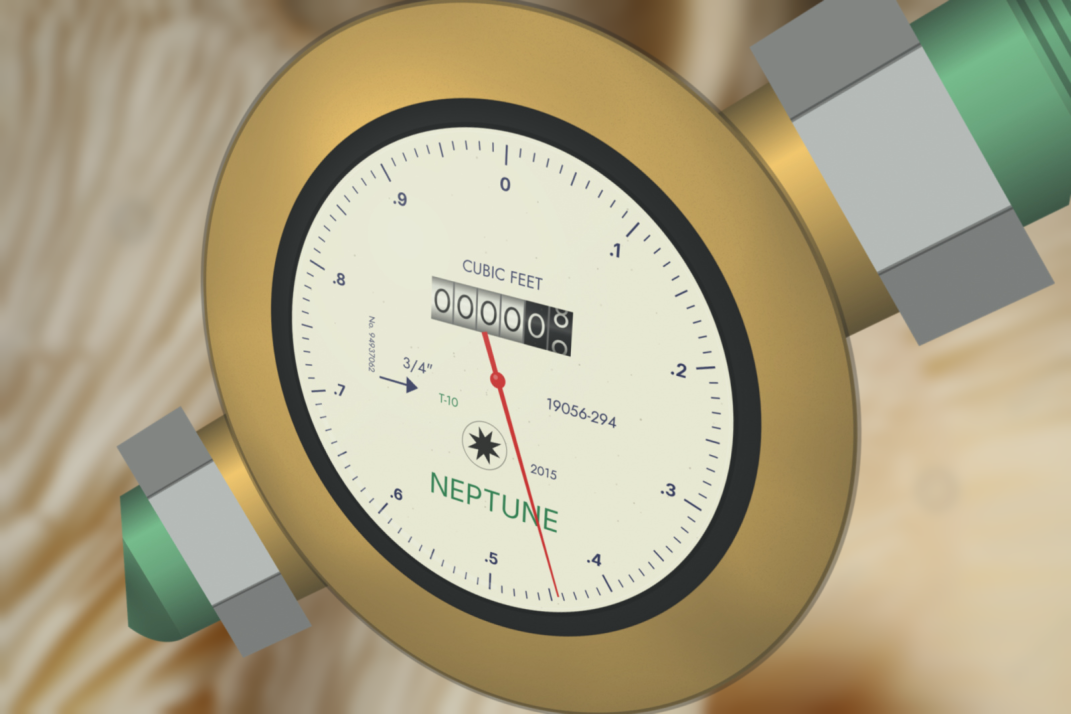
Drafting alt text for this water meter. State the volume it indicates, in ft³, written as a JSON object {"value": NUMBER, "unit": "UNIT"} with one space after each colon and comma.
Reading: {"value": 8.44, "unit": "ft³"}
